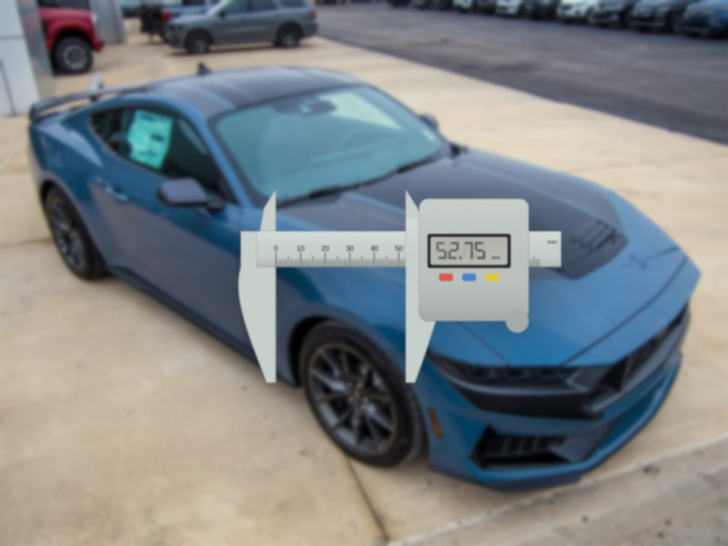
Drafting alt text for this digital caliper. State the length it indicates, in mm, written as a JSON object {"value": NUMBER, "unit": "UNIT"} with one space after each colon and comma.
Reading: {"value": 52.75, "unit": "mm"}
